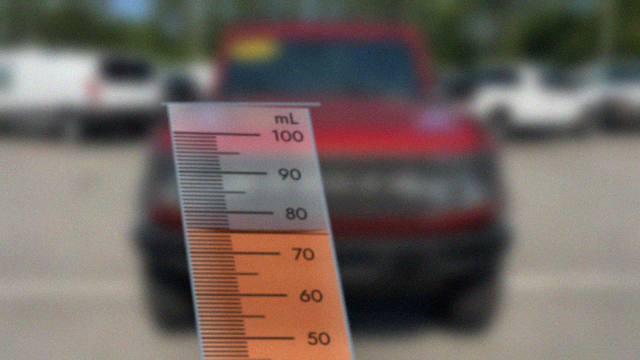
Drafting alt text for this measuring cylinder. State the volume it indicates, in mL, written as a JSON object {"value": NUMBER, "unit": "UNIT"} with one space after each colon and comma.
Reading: {"value": 75, "unit": "mL"}
